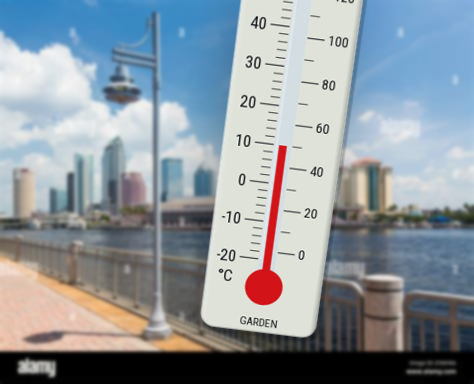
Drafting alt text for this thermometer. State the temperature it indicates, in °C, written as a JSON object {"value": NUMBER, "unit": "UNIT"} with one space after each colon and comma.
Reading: {"value": 10, "unit": "°C"}
